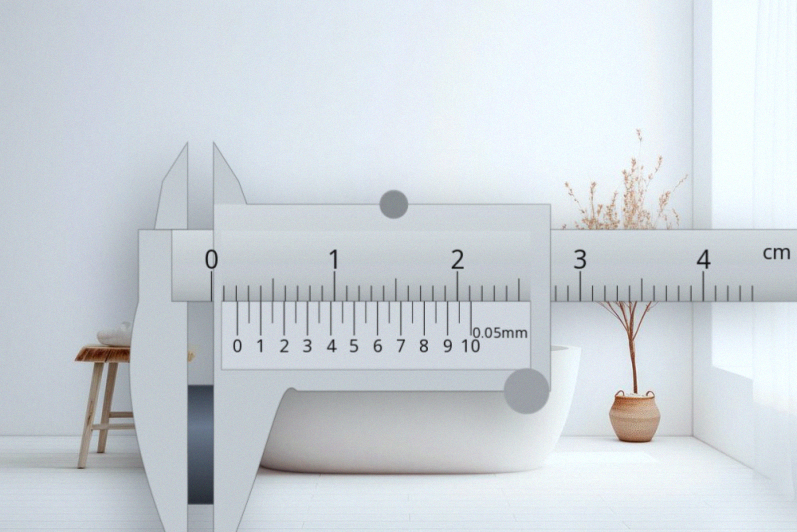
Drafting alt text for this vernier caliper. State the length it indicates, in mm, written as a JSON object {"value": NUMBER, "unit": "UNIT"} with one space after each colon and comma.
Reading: {"value": 2.1, "unit": "mm"}
